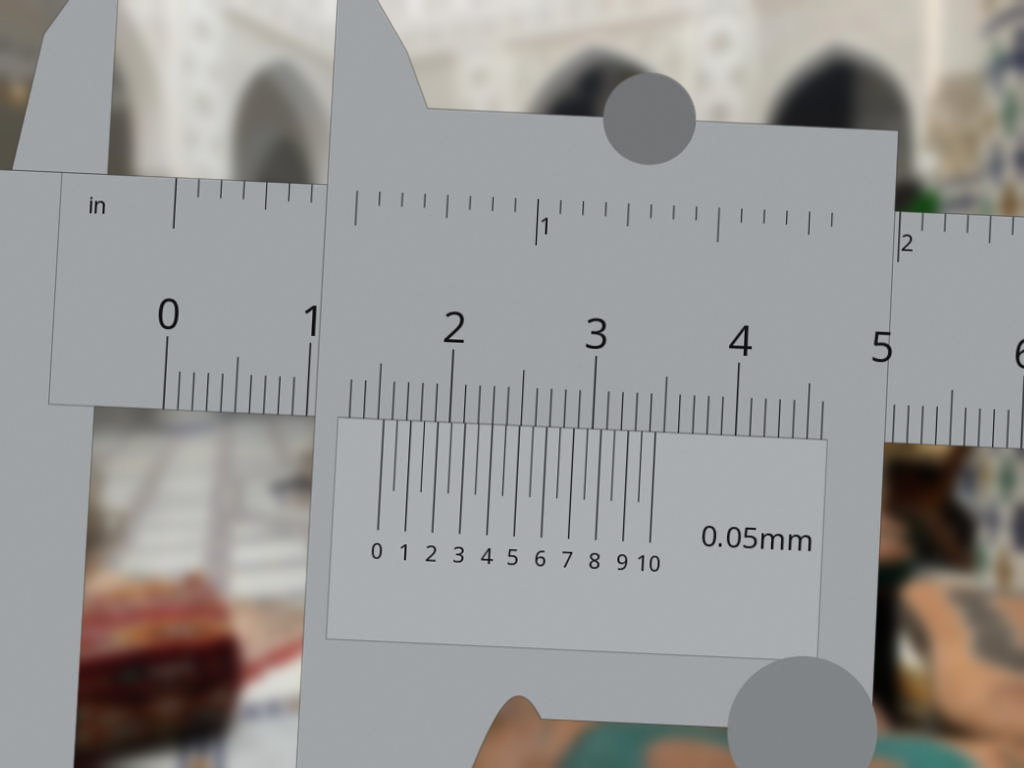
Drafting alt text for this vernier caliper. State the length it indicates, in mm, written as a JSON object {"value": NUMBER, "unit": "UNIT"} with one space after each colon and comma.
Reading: {"value": 15.4, "unit": "mm"}
